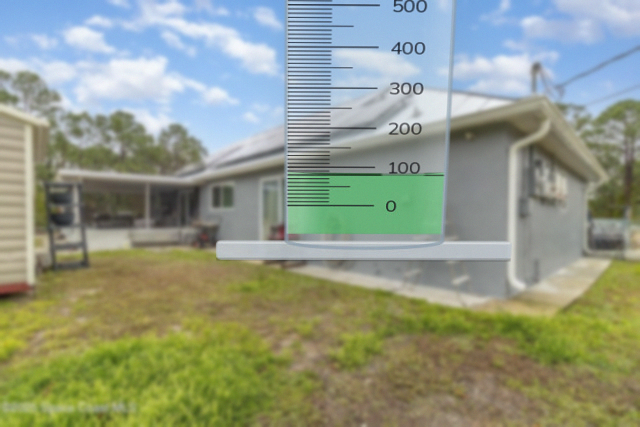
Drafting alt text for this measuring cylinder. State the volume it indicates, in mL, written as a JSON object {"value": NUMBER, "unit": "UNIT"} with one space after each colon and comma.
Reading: {"value": 80, "unit": "mL"}
